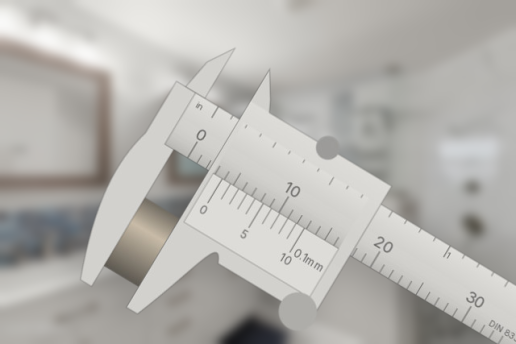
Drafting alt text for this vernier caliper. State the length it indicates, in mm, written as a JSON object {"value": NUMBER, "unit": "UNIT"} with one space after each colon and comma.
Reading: {"value": 3.8, "unit": "mm"}
